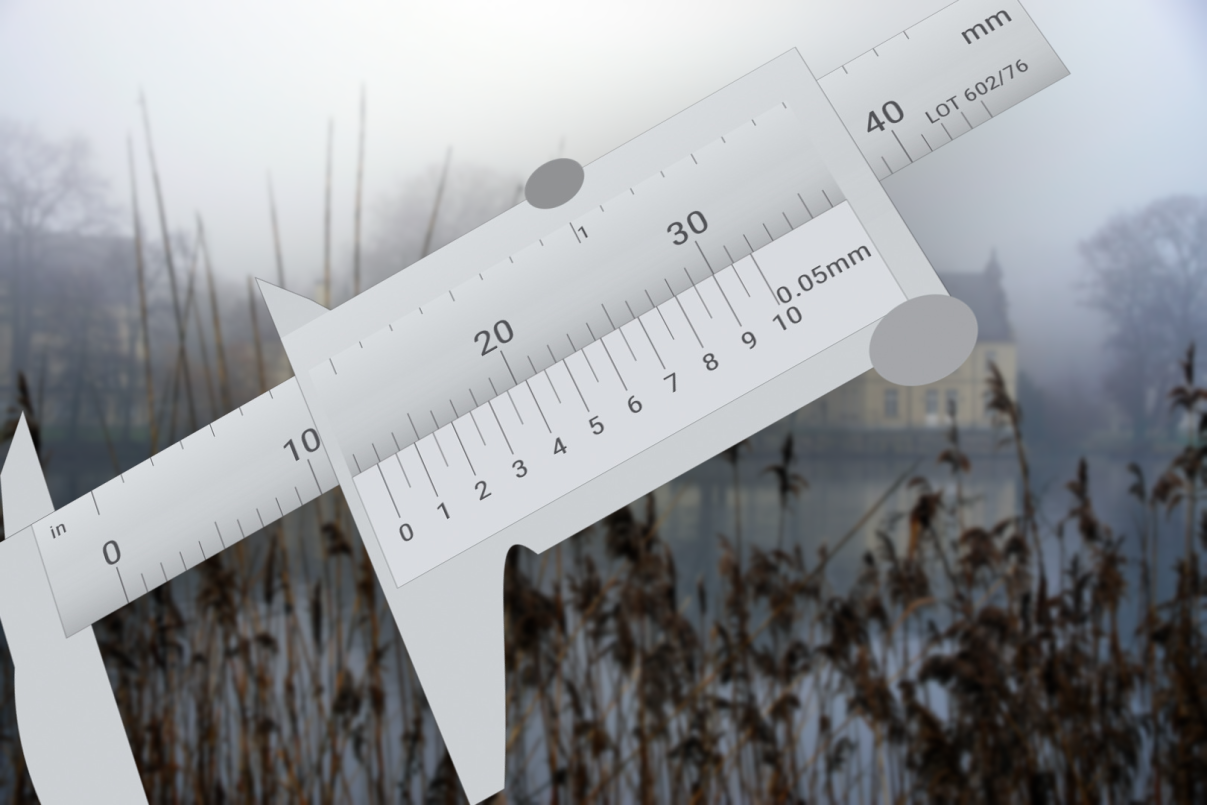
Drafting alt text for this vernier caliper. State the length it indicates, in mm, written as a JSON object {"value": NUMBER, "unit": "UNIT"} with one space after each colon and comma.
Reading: {"value": 12.85, "unit": "mm"}
